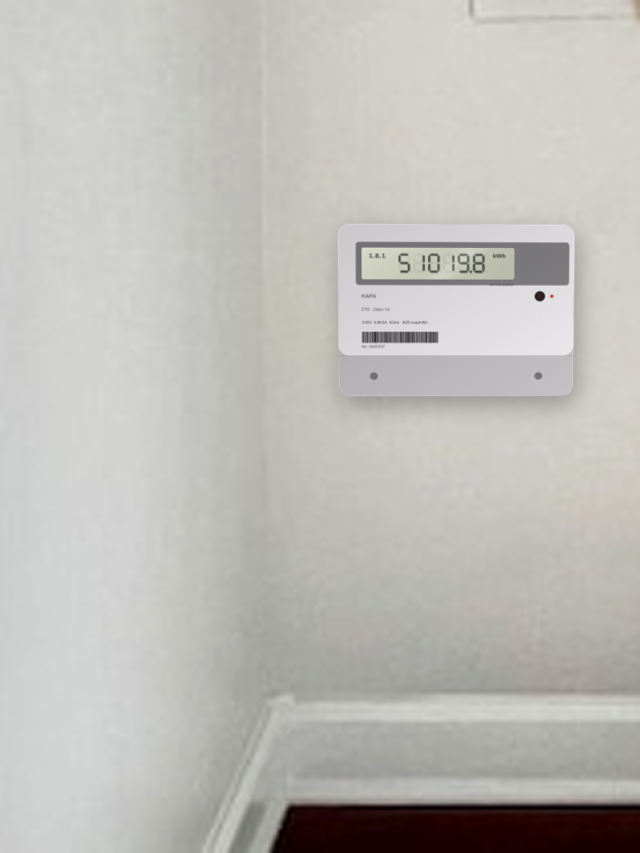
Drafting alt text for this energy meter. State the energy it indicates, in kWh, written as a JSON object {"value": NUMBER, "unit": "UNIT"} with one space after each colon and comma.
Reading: {"value": 51019.8, "unit": "kWh"}
